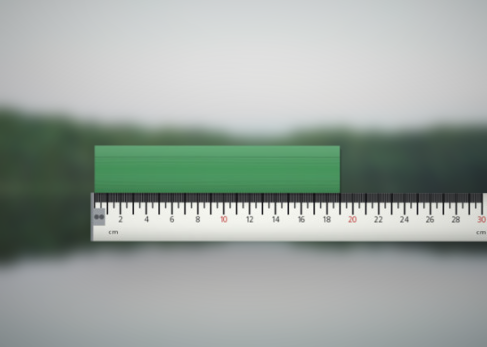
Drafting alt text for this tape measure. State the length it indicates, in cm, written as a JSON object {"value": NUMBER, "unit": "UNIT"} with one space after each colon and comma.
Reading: {"value": 19, "unit": "cm"}
